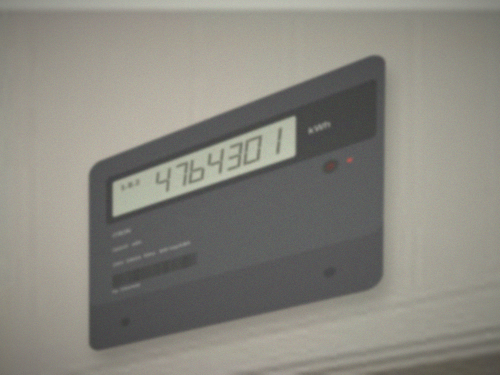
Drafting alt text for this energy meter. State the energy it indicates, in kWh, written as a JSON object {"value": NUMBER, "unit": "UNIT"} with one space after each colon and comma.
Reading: {"value": 4764301, "unit": "kWh"}
